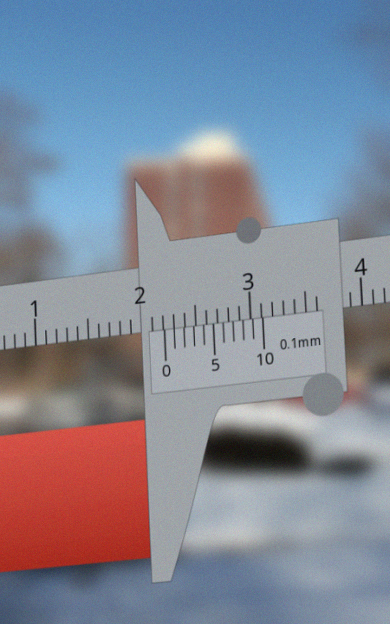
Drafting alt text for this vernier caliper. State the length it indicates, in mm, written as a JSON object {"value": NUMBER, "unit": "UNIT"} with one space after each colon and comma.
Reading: {"value": 22.1, "unit": "mm"}
